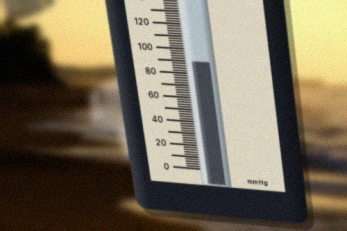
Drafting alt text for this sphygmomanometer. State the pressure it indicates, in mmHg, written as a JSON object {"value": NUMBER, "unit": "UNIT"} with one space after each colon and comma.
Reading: {"value": 90, "unit": "mmHg"}
